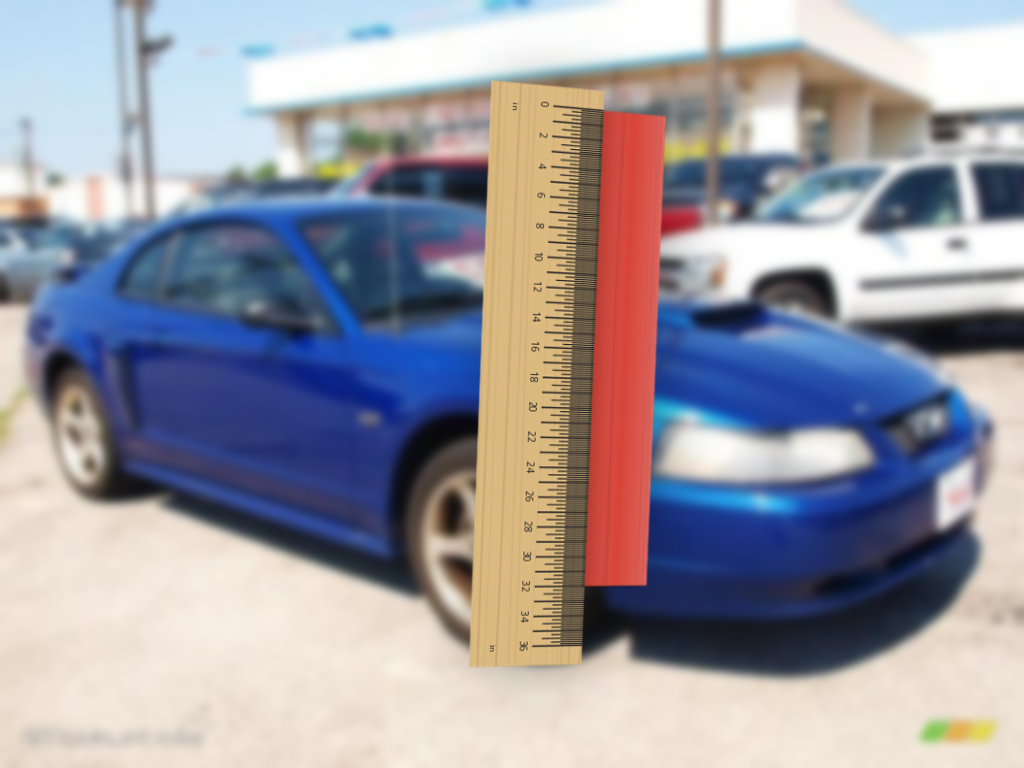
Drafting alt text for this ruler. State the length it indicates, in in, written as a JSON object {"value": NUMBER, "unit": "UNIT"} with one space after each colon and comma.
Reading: {"value": 32, "unit": "in"}
